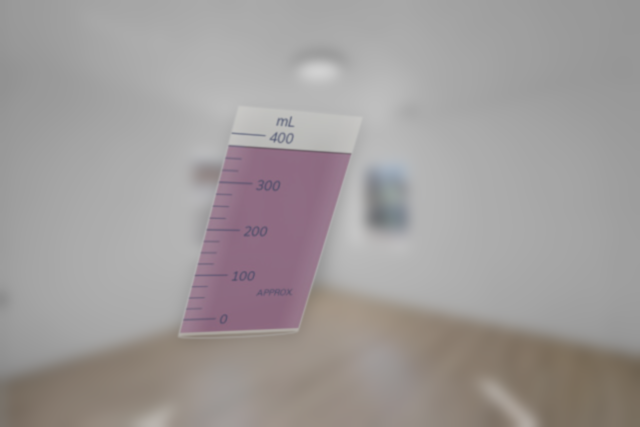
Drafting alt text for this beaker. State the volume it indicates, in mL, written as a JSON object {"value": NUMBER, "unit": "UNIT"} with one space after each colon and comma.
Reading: {"value": 375, "unit": "mL"}
